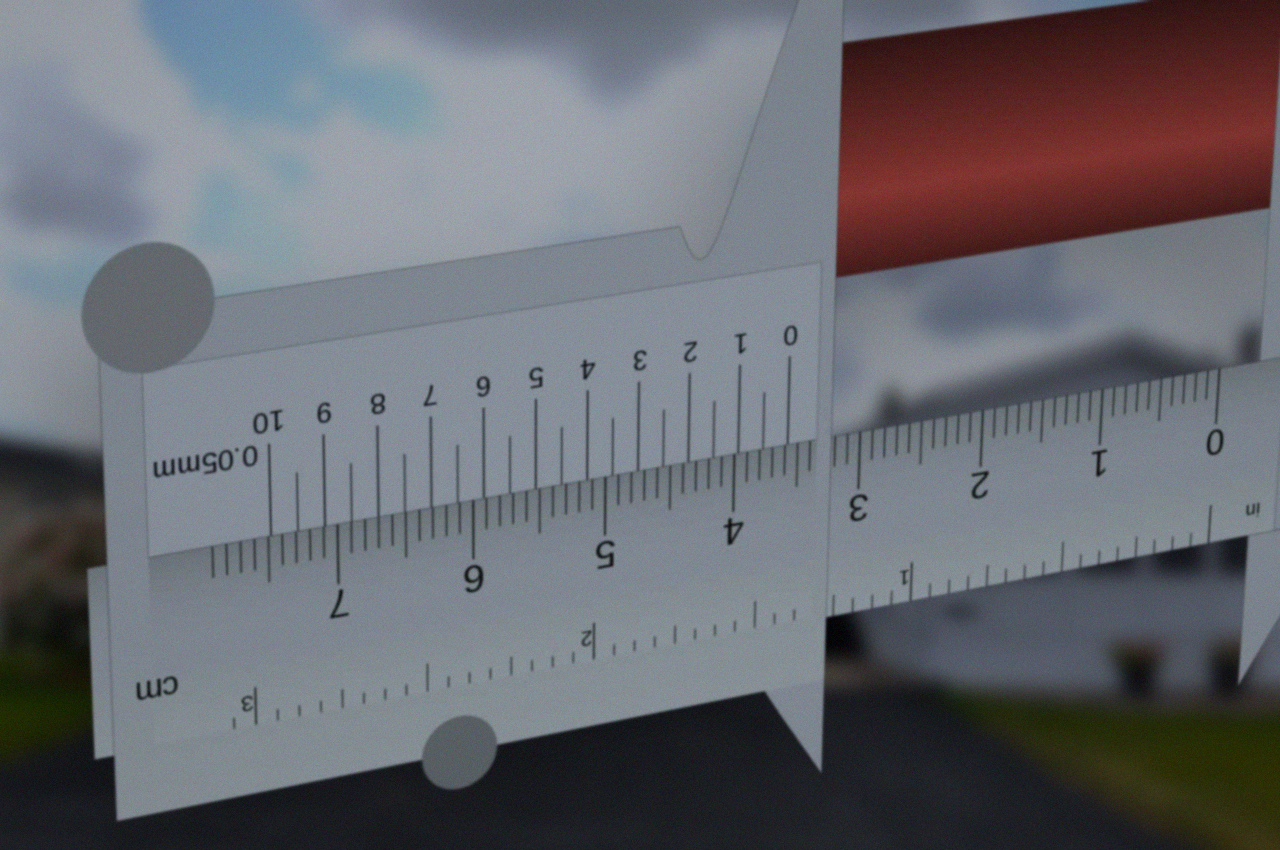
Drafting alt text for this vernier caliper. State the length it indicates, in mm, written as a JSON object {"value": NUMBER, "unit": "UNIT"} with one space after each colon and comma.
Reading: {"value": 35.8, "unit": "mm"}
